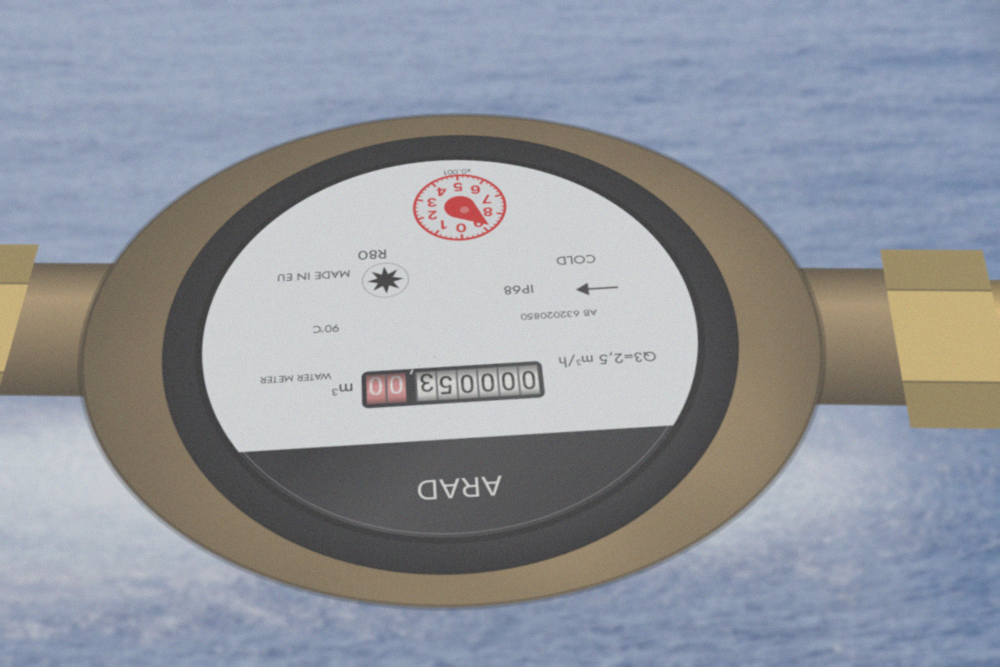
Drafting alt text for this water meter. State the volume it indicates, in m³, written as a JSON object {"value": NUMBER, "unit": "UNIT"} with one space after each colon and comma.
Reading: {"value": 52.998, "unit": "m³"}
